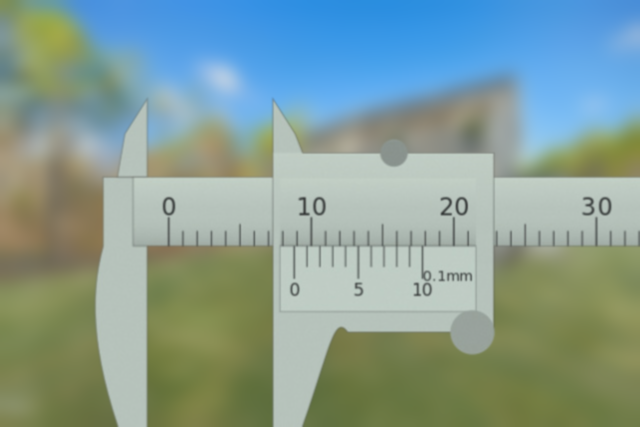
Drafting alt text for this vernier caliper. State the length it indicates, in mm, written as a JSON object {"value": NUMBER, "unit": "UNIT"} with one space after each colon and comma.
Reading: {"value": 8.8, "unit": "mm"}
